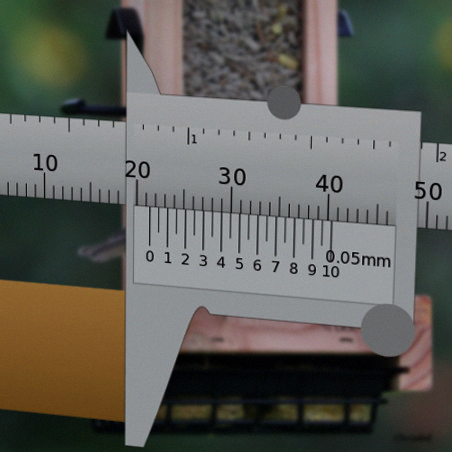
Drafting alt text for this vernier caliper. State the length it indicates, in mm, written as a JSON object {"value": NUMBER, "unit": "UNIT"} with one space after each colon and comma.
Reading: {"value": 21.4, "unit": "mm"}
